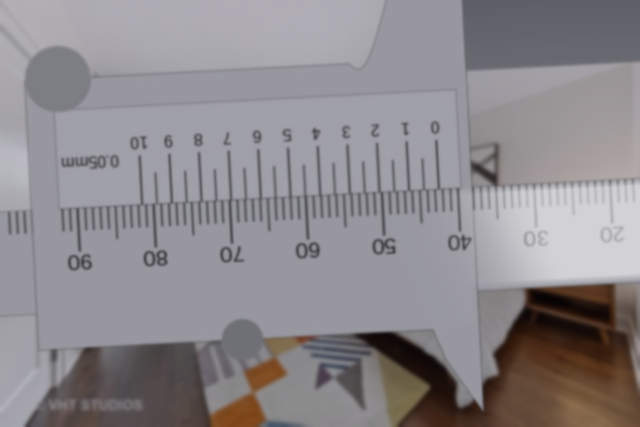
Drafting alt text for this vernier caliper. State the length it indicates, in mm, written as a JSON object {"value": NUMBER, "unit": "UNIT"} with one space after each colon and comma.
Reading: {"value": 42.5, "unit": "mm"}
